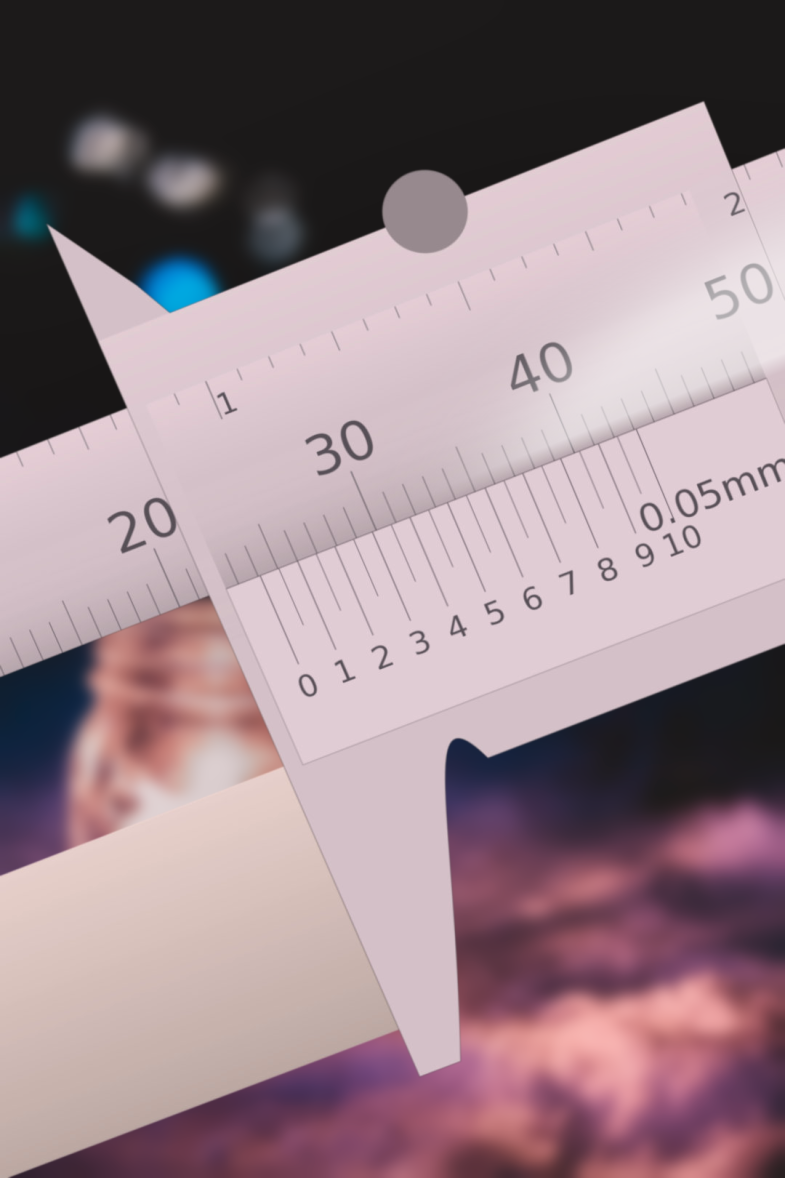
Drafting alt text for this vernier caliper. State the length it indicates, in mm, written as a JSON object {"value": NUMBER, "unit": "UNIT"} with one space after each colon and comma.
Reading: {"value": 24.1, "unit": "mm"}
